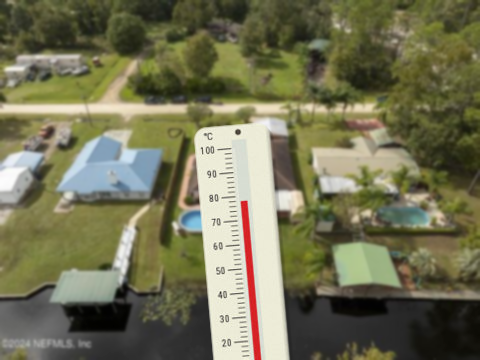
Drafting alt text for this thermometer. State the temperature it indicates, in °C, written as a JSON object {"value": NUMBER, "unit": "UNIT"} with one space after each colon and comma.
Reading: {"value": 78, "unit": "°C"}
